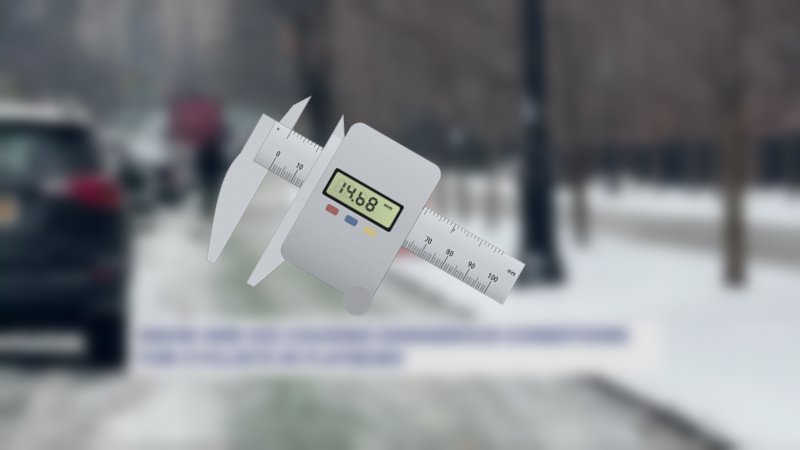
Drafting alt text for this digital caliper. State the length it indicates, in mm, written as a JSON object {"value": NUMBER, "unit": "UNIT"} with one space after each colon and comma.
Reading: {"value": 14.68, "unit": "mm"}
